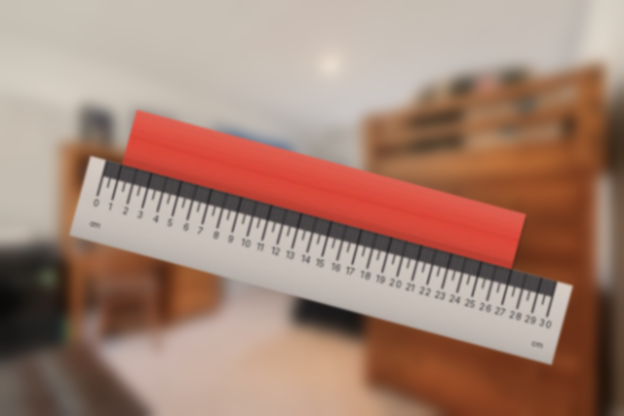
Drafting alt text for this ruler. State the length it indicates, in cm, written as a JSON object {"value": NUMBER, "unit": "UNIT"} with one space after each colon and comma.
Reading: {"value": 26, "unit": "cm"}
